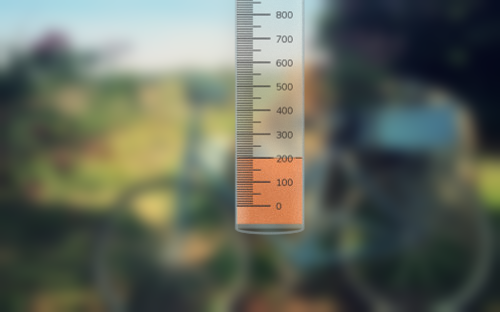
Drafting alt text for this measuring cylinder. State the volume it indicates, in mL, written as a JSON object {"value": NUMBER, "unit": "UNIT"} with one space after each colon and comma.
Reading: {"value": 200, "unit": "mL"}
